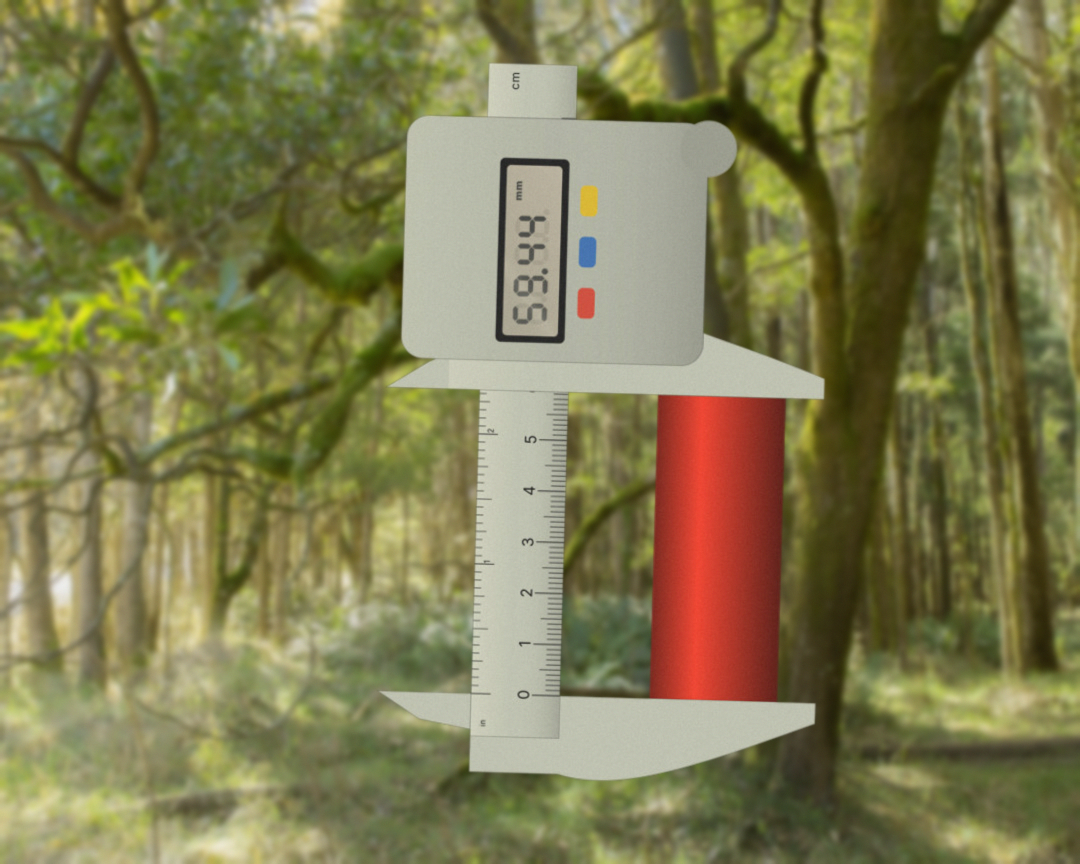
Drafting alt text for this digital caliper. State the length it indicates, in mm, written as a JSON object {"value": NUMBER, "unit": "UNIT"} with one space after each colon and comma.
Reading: {"value": 59.44, "unit": "mm"}
